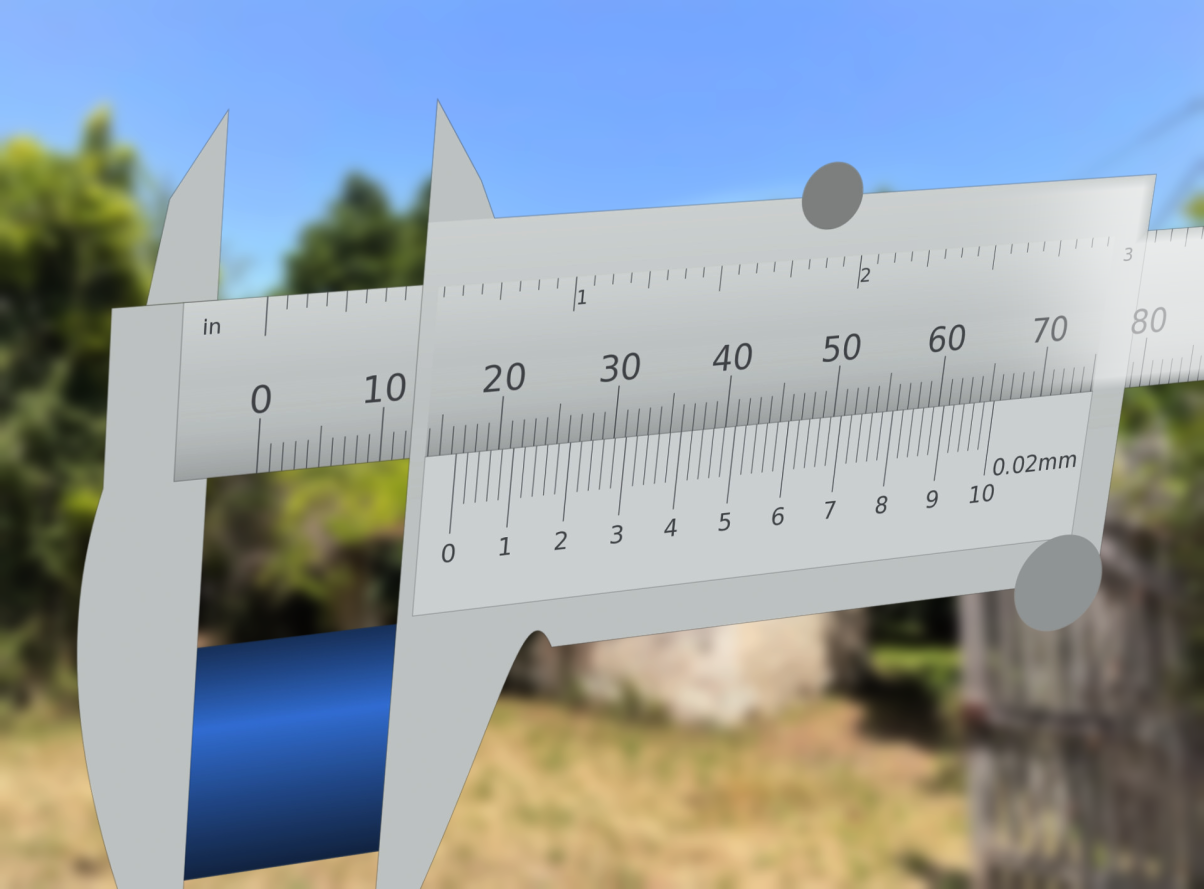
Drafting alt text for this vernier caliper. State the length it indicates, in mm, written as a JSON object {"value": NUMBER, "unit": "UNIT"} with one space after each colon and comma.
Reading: {"value": 16.4, "unit": "mm"}
